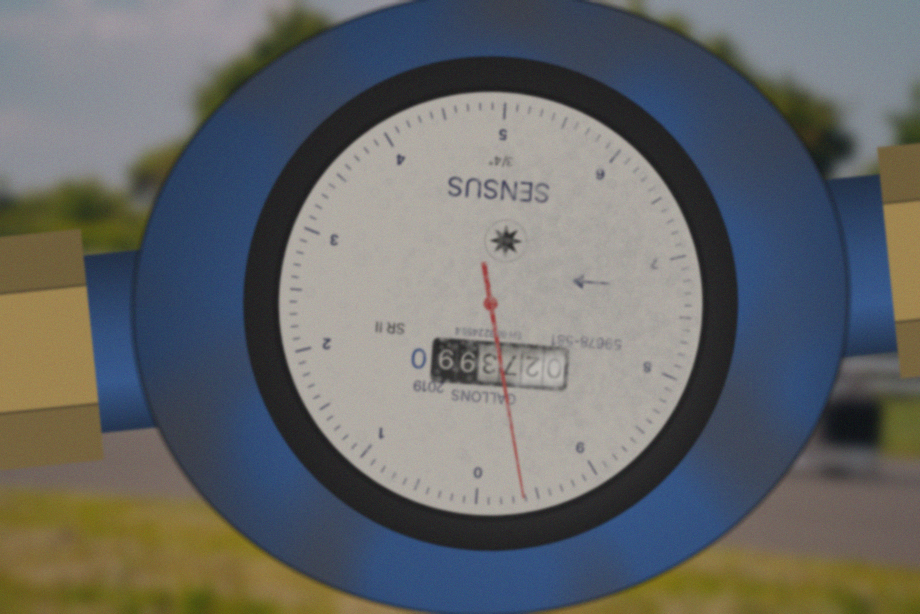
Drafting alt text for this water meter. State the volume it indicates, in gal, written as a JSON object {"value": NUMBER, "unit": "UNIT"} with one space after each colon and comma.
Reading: {"value": 273989.6, "unit": "gal"}
